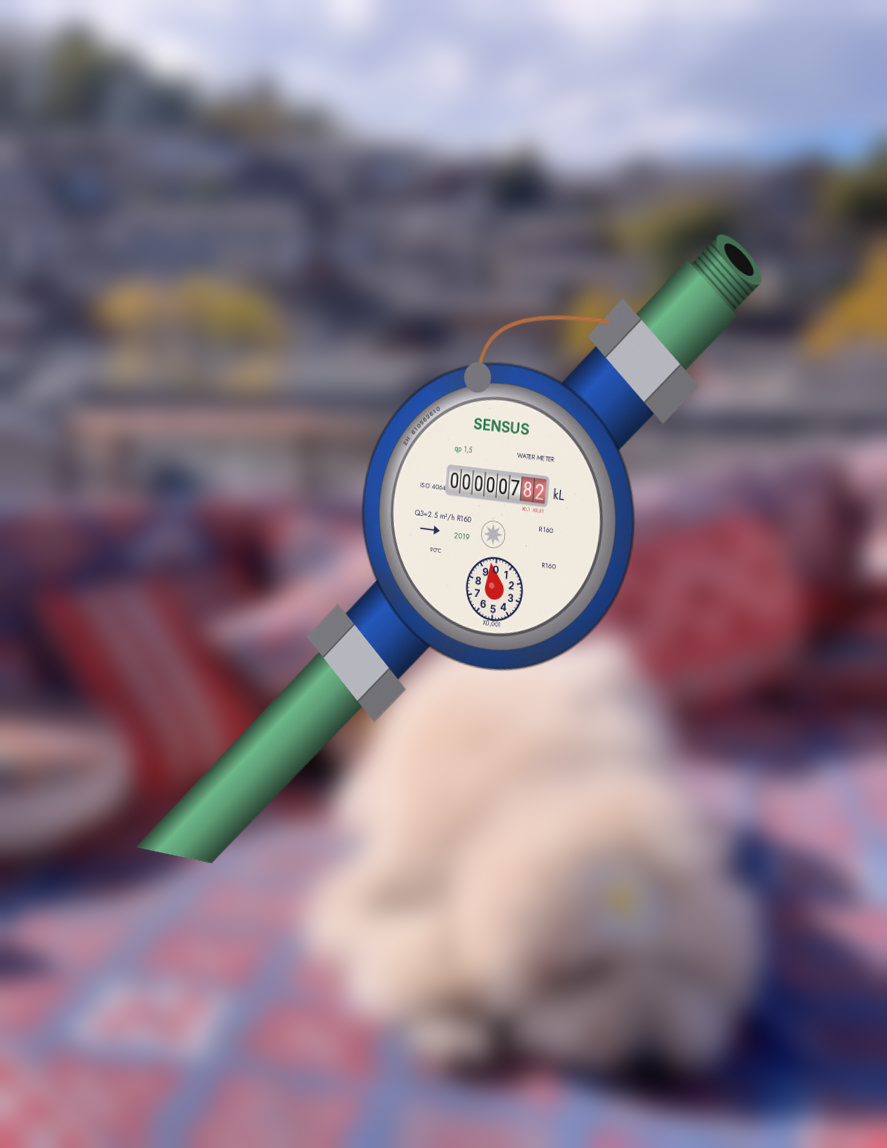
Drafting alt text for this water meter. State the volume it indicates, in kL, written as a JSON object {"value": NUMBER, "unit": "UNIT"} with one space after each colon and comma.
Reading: {"value": 7.819, "unit": "kL"}
